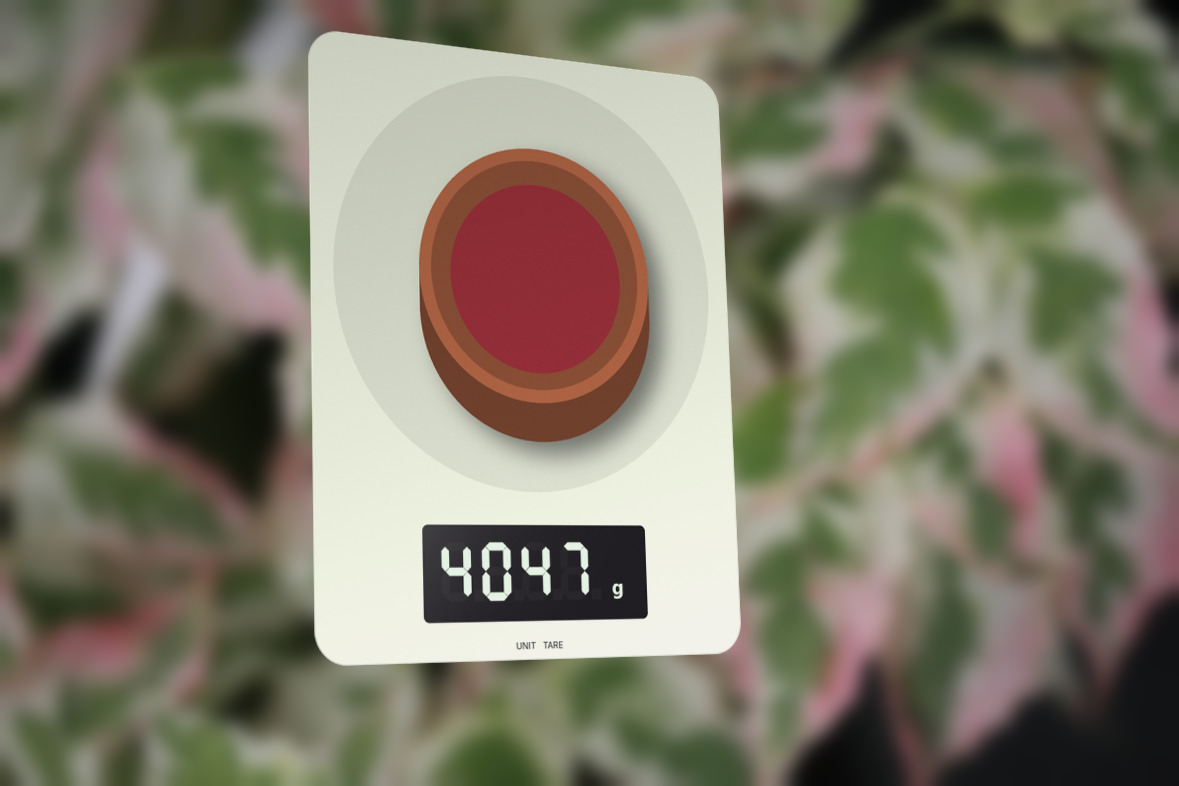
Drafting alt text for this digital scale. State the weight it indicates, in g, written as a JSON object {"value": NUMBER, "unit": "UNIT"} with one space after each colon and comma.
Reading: {"value": 4047, "unit": "g"}
